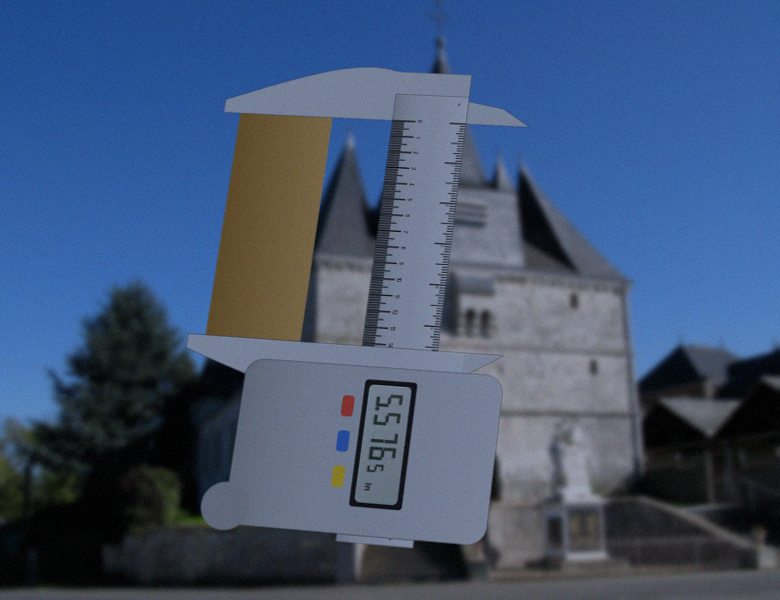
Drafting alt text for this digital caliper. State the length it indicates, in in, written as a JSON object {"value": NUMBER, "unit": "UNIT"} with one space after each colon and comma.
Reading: {"value": 5.5765, "unit": "in"}
